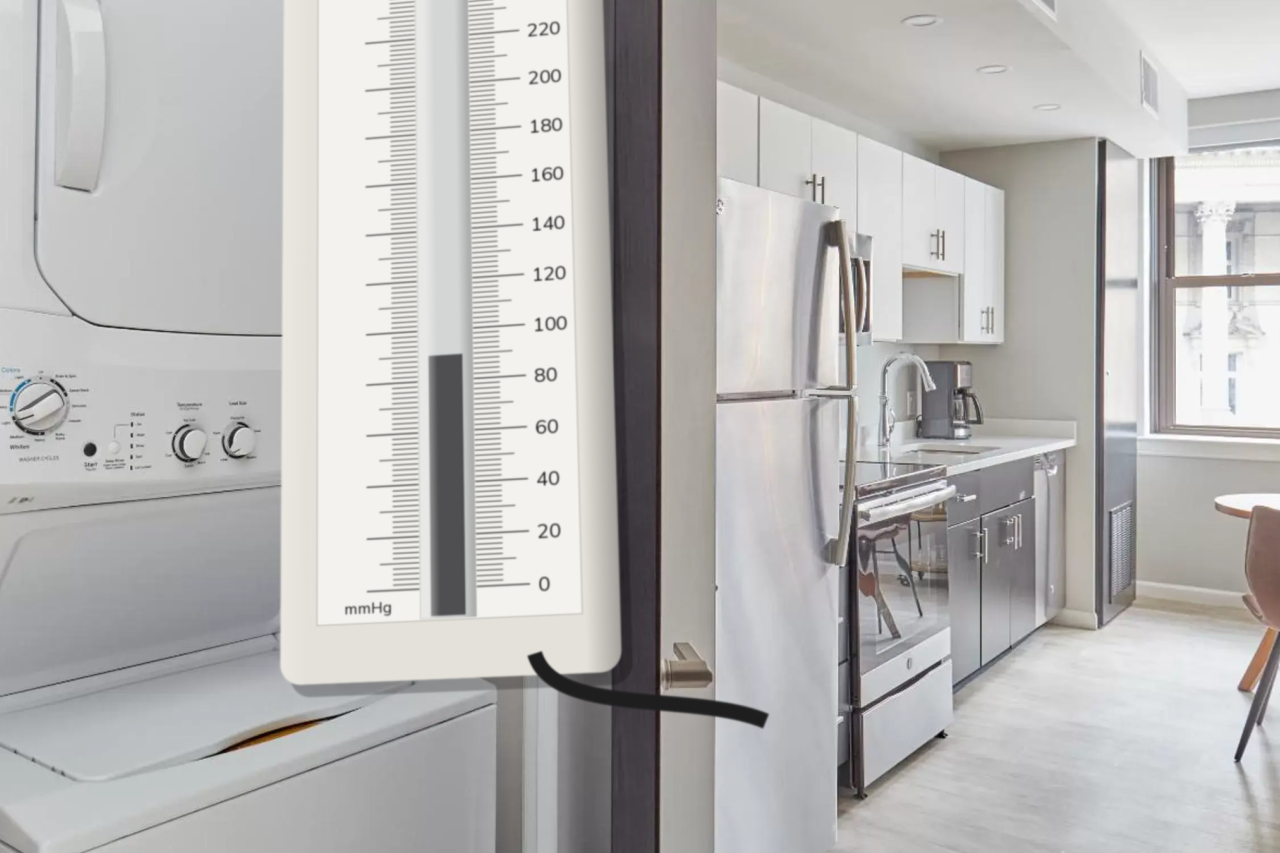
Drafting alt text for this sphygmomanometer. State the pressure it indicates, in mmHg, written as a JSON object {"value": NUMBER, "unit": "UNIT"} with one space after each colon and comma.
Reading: {"value": 90, "unit": "mmHg"}
